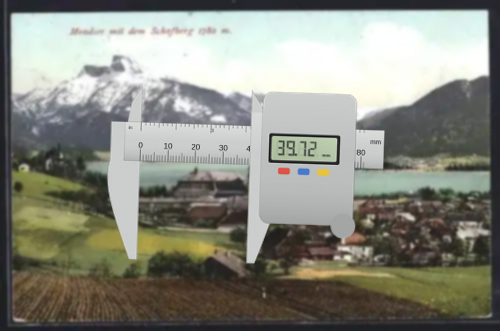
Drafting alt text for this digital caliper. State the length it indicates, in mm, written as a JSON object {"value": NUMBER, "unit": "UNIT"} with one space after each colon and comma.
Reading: {"value": 39.72, "unit": "mm"}
